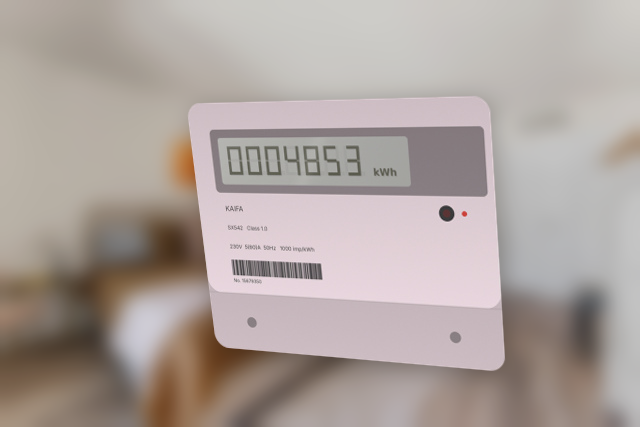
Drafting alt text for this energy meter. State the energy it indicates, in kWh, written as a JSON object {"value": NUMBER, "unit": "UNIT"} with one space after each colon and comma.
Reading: {"value": 4853, "unit": "kWh"}
